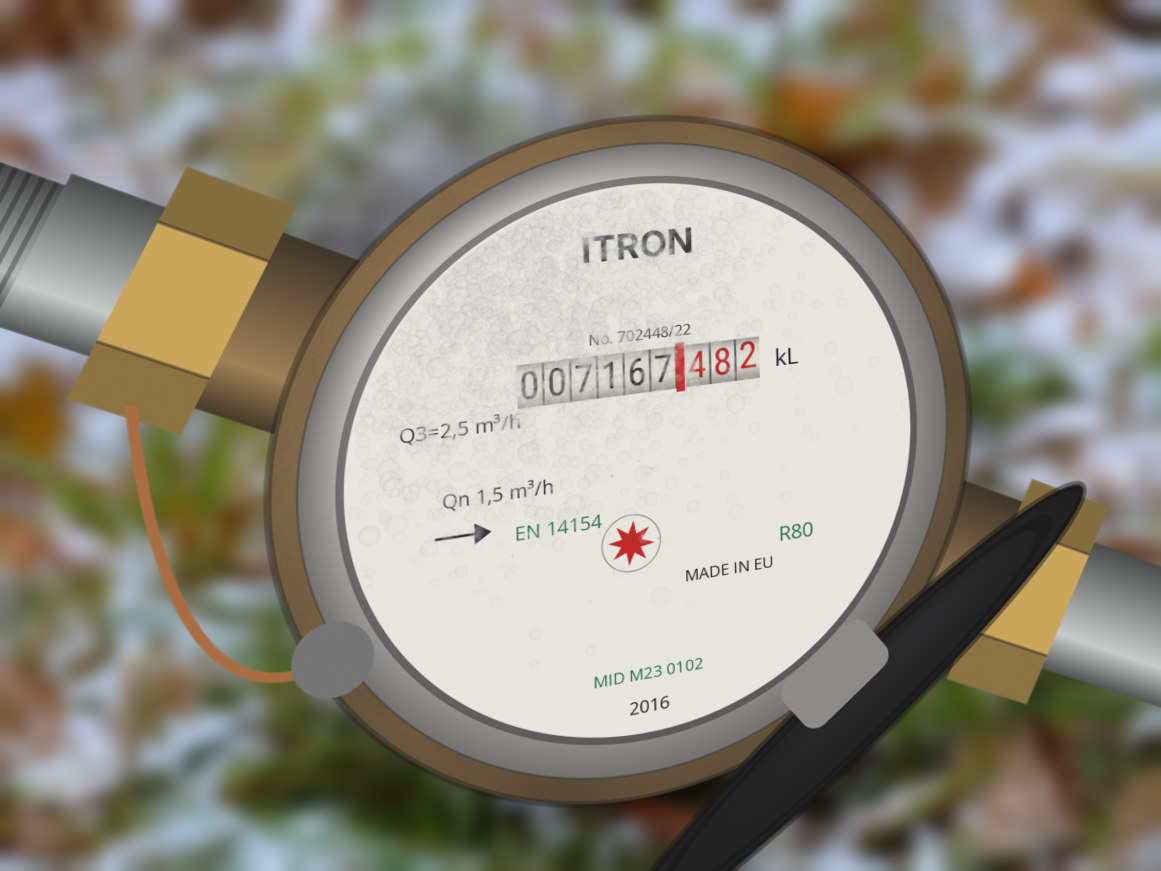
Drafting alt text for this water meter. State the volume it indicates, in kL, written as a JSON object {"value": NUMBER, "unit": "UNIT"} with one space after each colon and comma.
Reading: {"value": 7167.482, "unit": "kL"}
